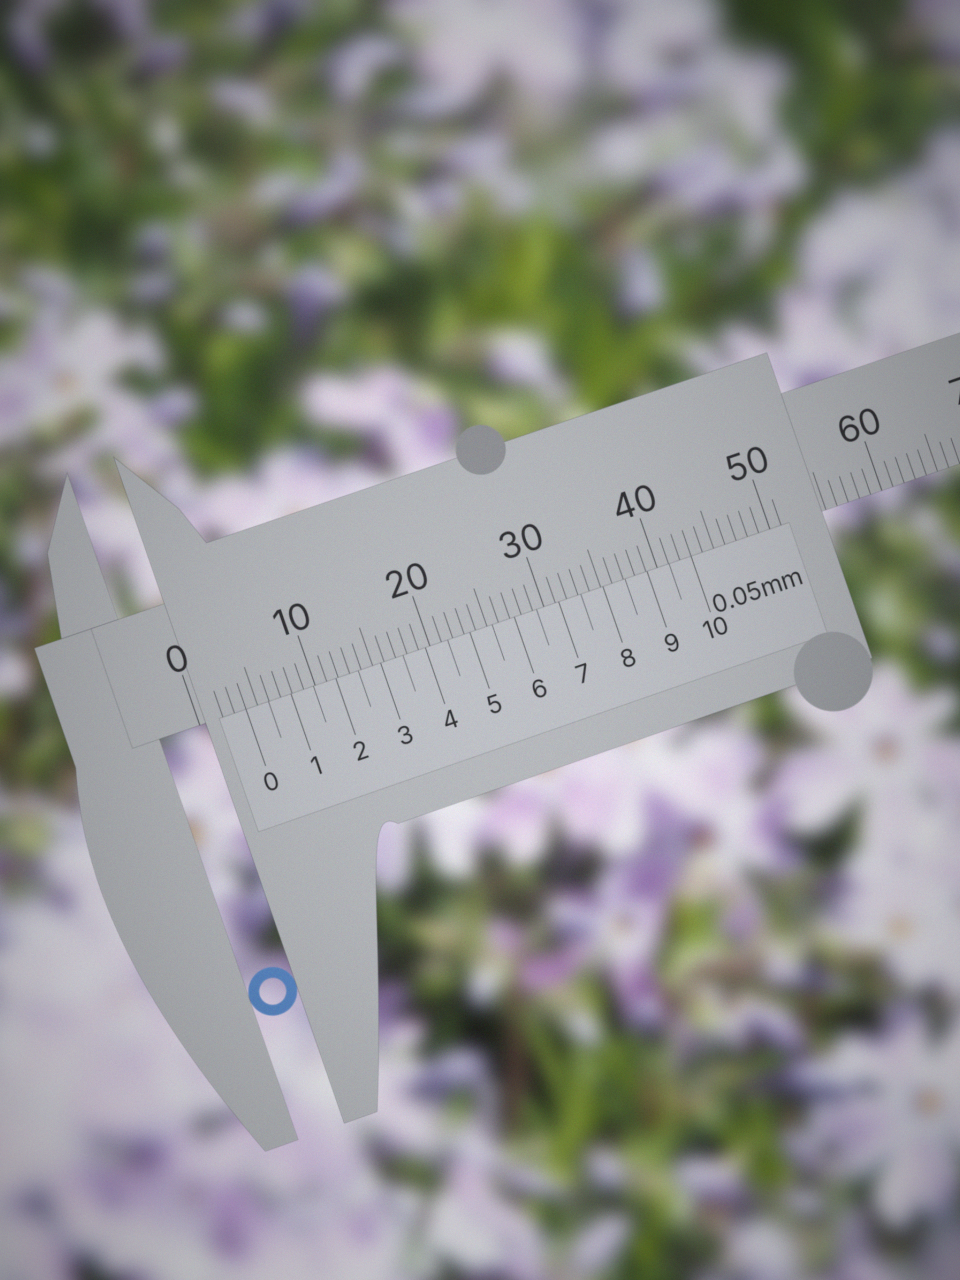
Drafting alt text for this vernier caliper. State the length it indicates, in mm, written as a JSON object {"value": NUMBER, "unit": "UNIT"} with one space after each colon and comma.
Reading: {"value": 4.0, "unit": "mm"}
